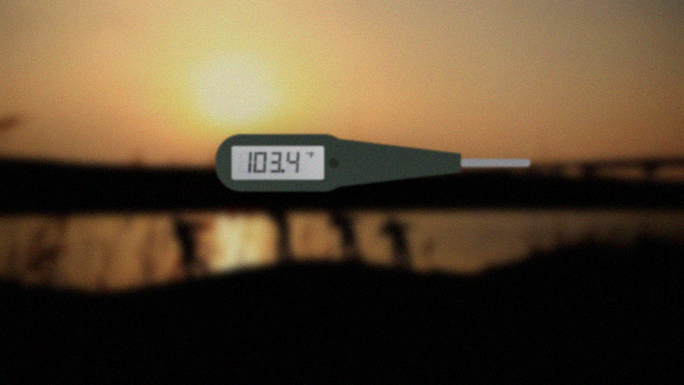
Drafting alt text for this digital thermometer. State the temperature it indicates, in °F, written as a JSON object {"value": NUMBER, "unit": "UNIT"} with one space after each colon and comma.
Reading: {"value": 103.4, "unit": "°F"}
